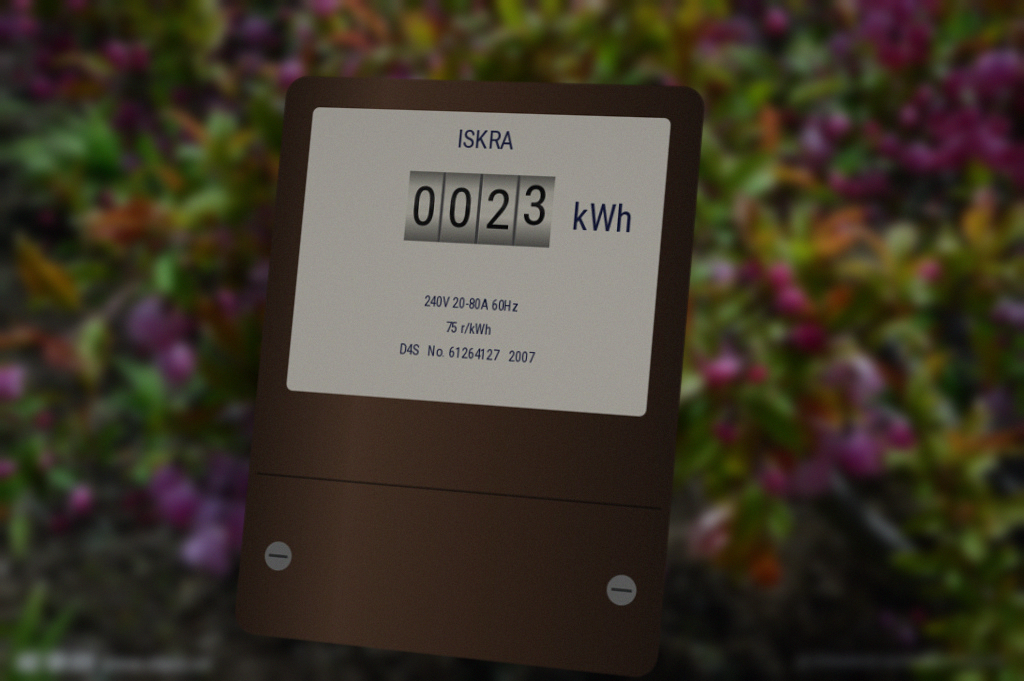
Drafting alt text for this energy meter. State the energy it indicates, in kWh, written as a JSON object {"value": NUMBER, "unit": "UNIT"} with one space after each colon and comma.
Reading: {"value": 23, "unit": "kWh"}
